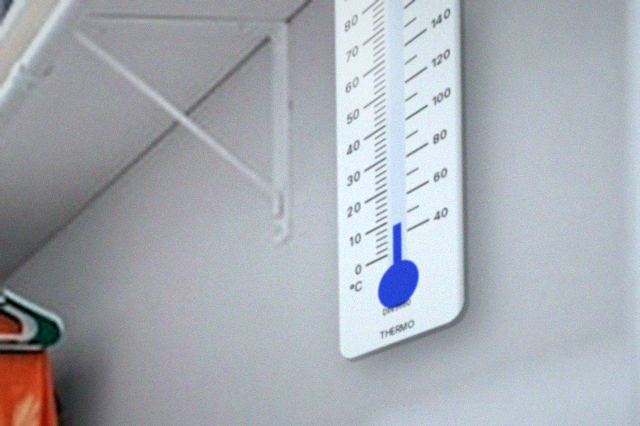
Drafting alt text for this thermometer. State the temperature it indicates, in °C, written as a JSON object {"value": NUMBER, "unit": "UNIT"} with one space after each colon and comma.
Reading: {"value": 8, "unit": "°C"}
